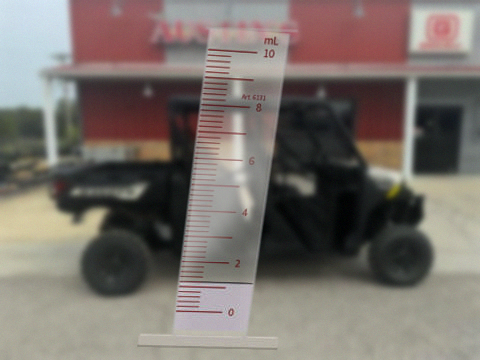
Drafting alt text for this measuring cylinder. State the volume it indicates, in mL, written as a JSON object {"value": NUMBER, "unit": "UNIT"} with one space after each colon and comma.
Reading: {"value": 1.2, "unit": "mL"}
